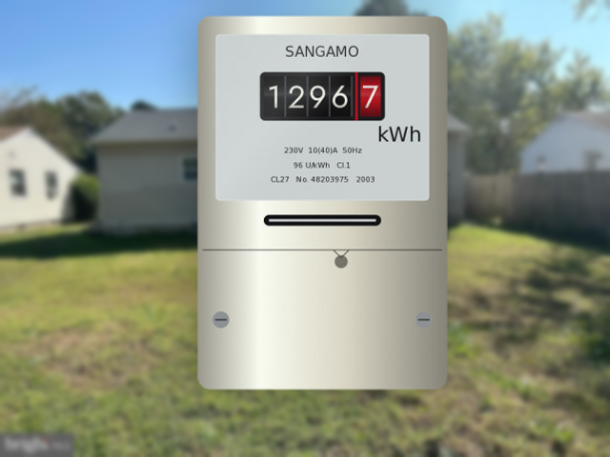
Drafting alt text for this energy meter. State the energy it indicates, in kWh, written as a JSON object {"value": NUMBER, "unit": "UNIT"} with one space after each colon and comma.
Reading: {"value": 1296.7, "unit": "kWh"}
